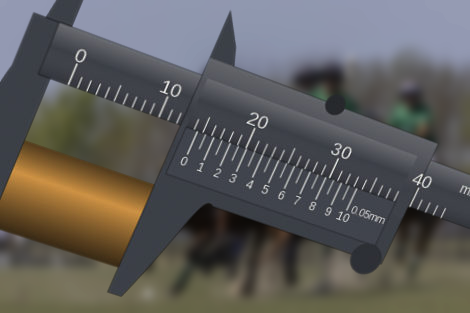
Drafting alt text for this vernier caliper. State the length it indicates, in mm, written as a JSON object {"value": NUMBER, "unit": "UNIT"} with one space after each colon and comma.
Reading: {"value": 14.4, "unit": "mm"}
